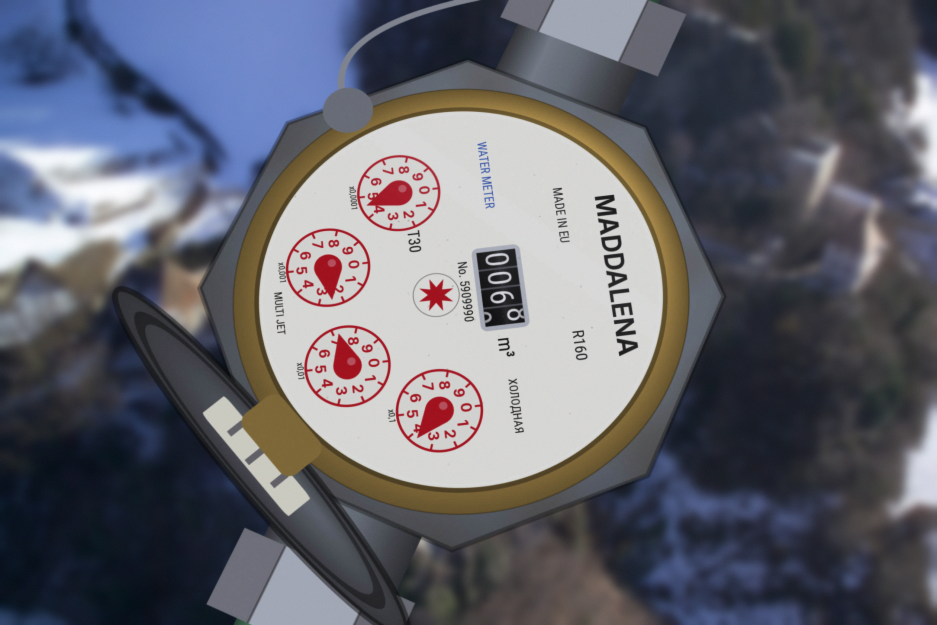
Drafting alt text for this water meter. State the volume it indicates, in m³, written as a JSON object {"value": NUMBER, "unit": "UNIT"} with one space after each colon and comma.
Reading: {"value": 68.3724, "unit": "m³"}
